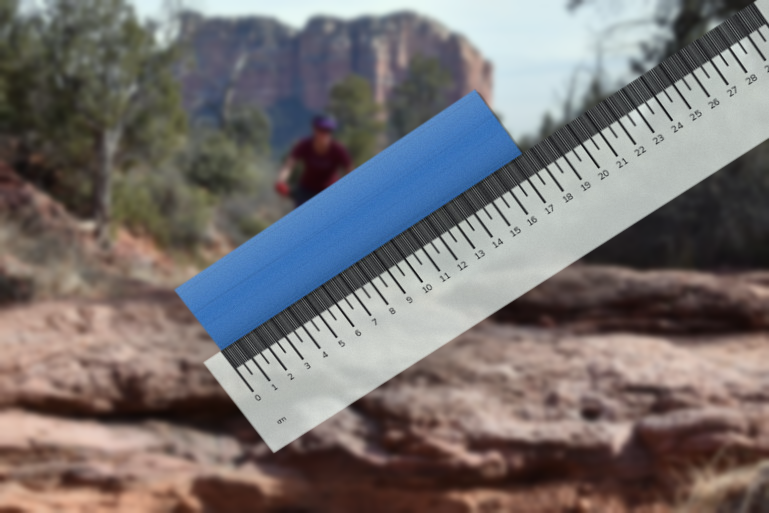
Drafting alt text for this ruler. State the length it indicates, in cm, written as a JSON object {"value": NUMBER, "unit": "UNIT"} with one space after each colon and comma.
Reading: {"value": 17.5, "unit": "cm"}
